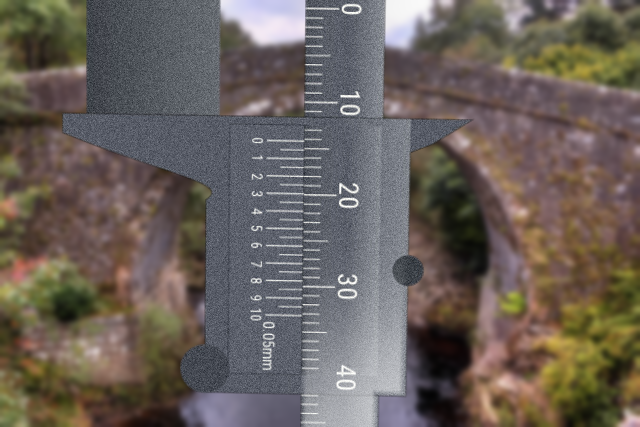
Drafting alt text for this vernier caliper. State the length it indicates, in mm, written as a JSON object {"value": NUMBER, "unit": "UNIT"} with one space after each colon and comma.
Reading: {"value": 14.2, "unit": "mm"}
